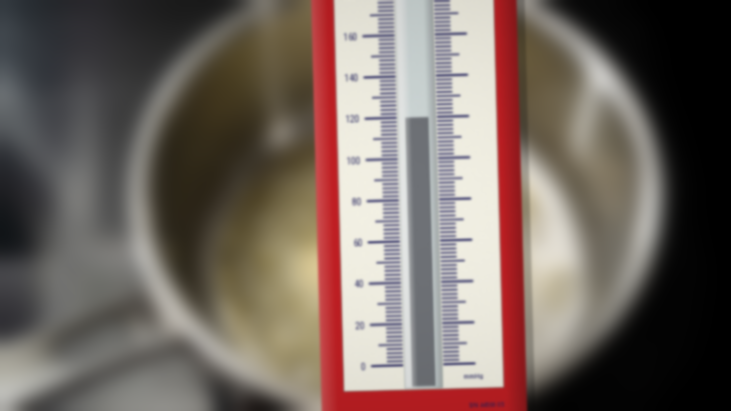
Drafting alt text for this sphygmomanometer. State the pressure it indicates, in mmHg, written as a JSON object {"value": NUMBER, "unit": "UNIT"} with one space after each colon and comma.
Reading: {"value": 120, "unit": "mmHg"}
